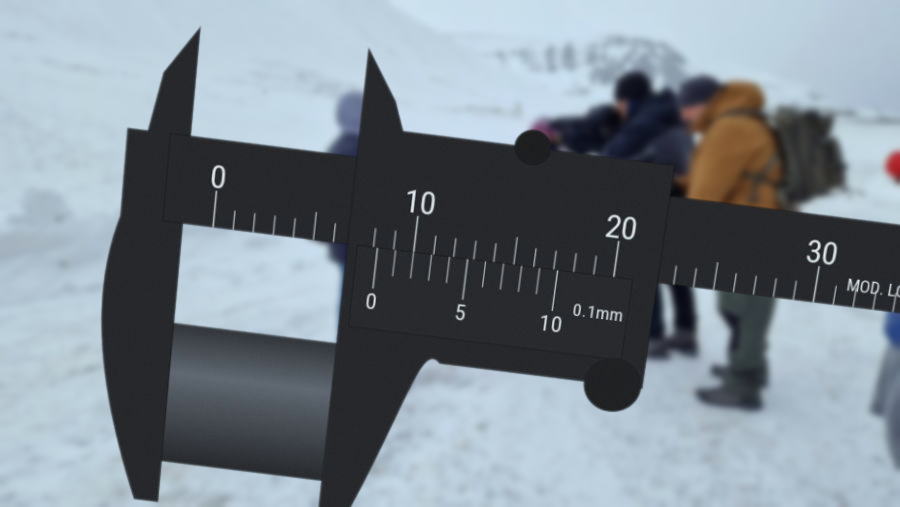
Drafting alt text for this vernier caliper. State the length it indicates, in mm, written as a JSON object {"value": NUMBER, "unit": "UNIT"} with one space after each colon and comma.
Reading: {"value": 8.2, "unit": "mm"}
